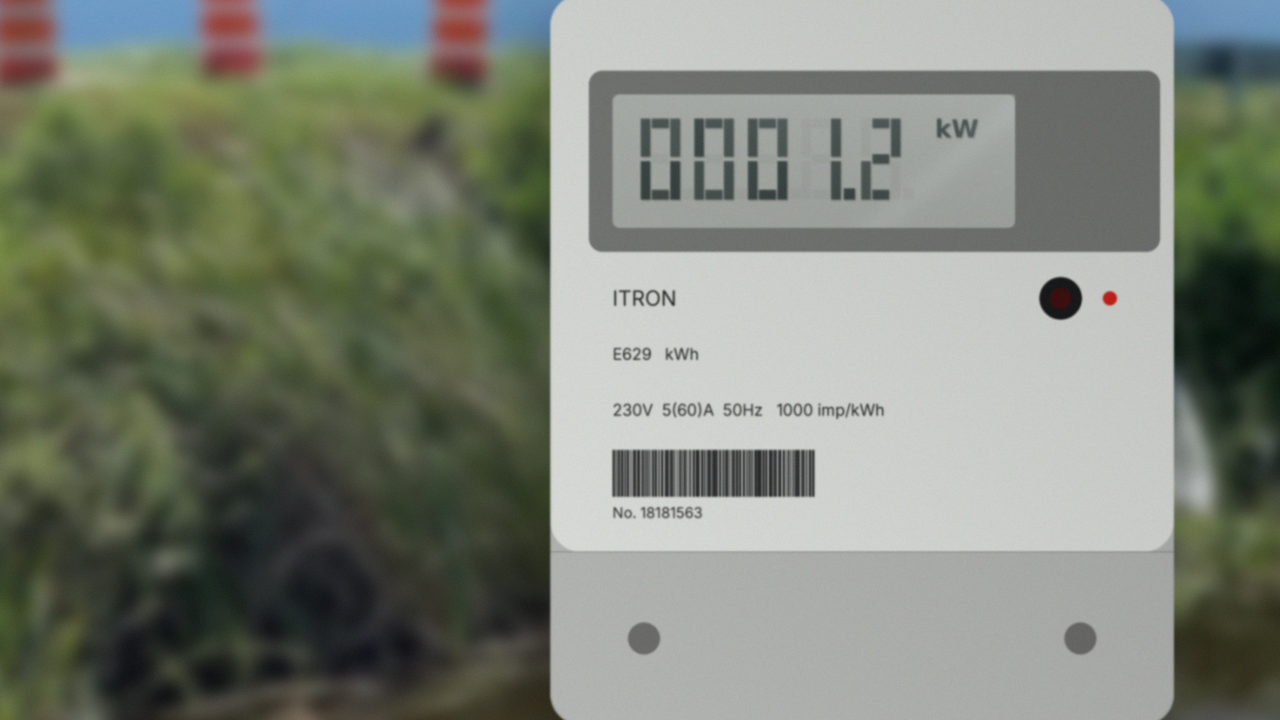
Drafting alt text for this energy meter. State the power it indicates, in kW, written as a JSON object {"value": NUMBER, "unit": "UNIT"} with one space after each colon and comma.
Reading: {"value": 1.2, "unit": "kW"}
